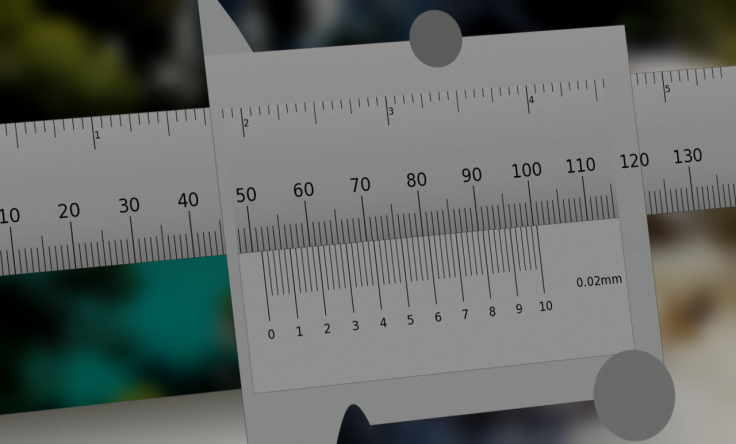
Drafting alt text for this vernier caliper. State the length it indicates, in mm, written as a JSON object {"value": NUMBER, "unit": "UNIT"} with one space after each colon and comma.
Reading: {"value": 51.6, "unit": "mm"}
